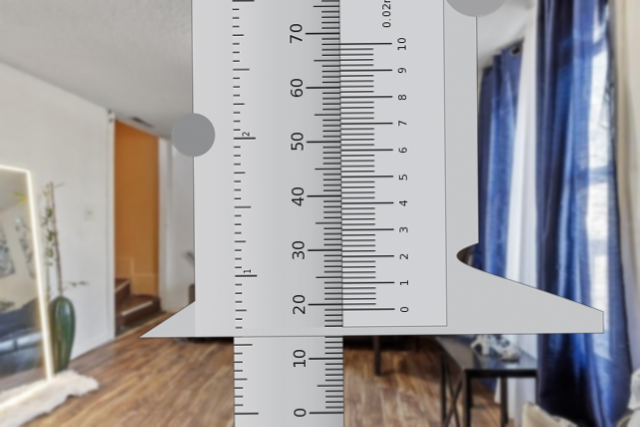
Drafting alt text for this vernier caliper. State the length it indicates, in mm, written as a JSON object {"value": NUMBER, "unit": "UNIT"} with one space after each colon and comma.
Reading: {"value": 19.0, "unit": "mm"}
